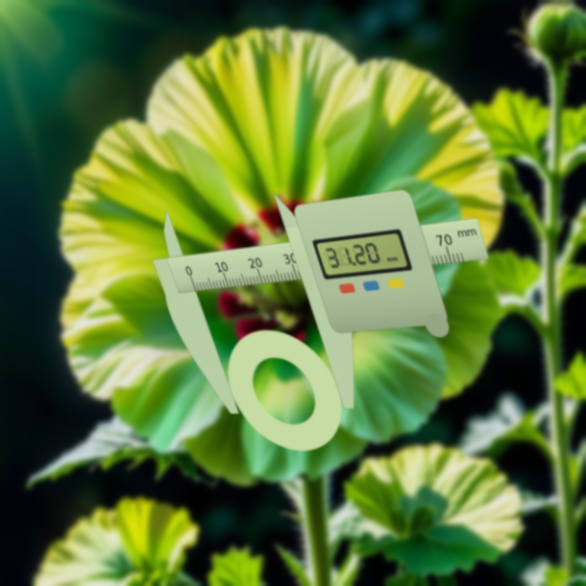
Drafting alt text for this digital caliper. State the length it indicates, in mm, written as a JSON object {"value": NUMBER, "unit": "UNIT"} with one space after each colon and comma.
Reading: {"value": 31.20, "unit": "mm"}
